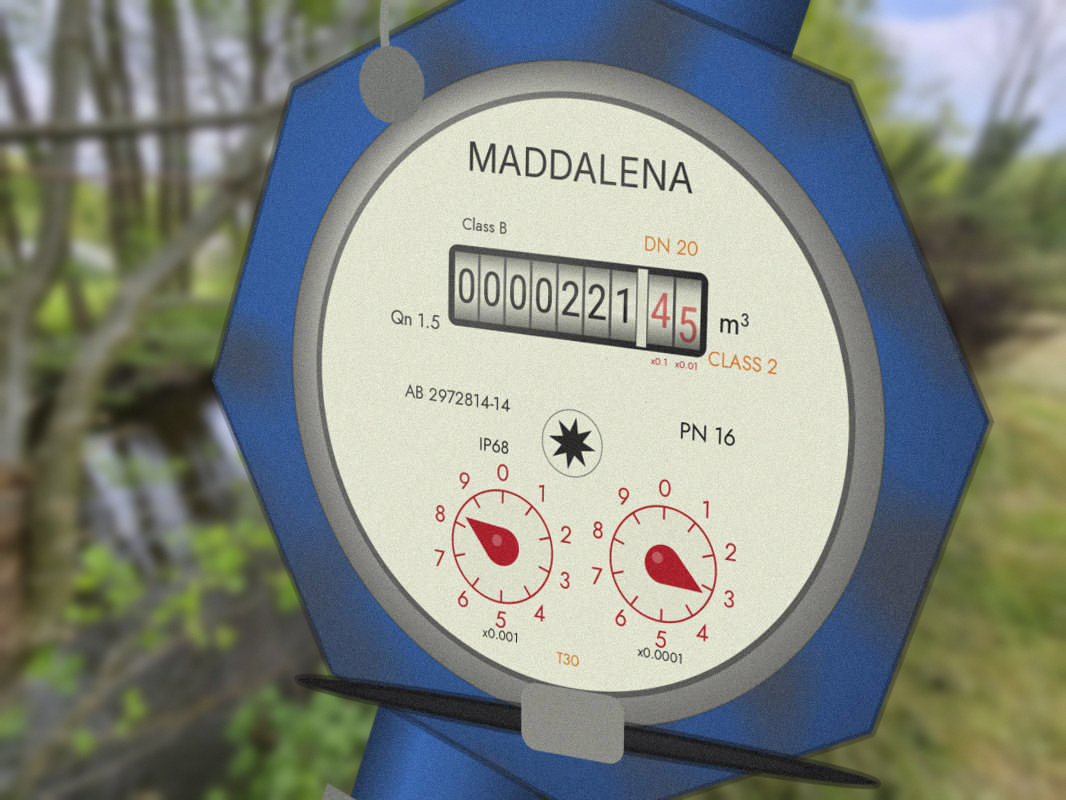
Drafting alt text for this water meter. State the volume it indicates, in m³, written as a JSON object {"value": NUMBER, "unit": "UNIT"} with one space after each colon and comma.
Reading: {"value": 221.4483, "unit": "m³"}
